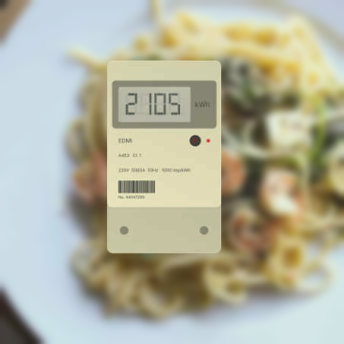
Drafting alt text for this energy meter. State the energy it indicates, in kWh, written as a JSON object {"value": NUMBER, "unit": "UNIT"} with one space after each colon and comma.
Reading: {"value": 2105, "unit": "kWh"}
